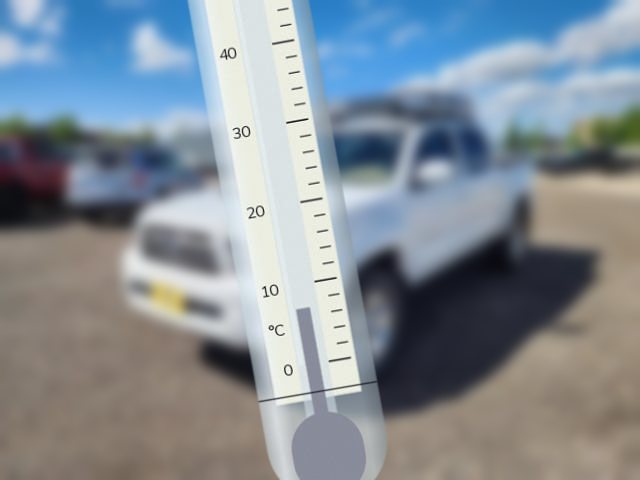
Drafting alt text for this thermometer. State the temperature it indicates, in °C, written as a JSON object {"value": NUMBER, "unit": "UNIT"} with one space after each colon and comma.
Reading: {"value": 7, "unit": "°C"}
